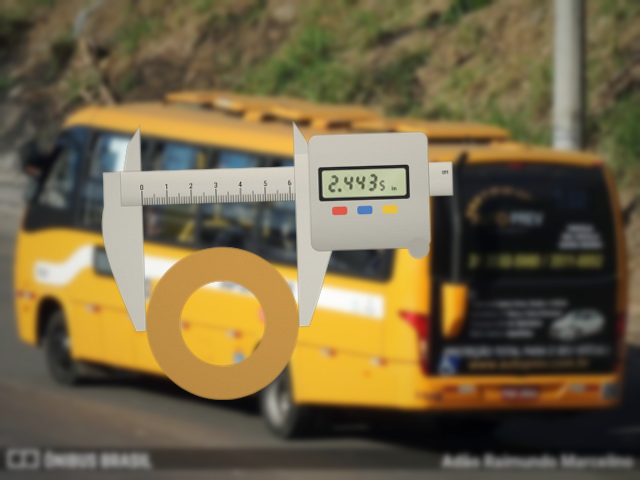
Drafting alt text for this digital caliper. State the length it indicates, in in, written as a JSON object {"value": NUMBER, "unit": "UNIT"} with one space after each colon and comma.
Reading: {"value": 2.4435, "unit": "in"}
